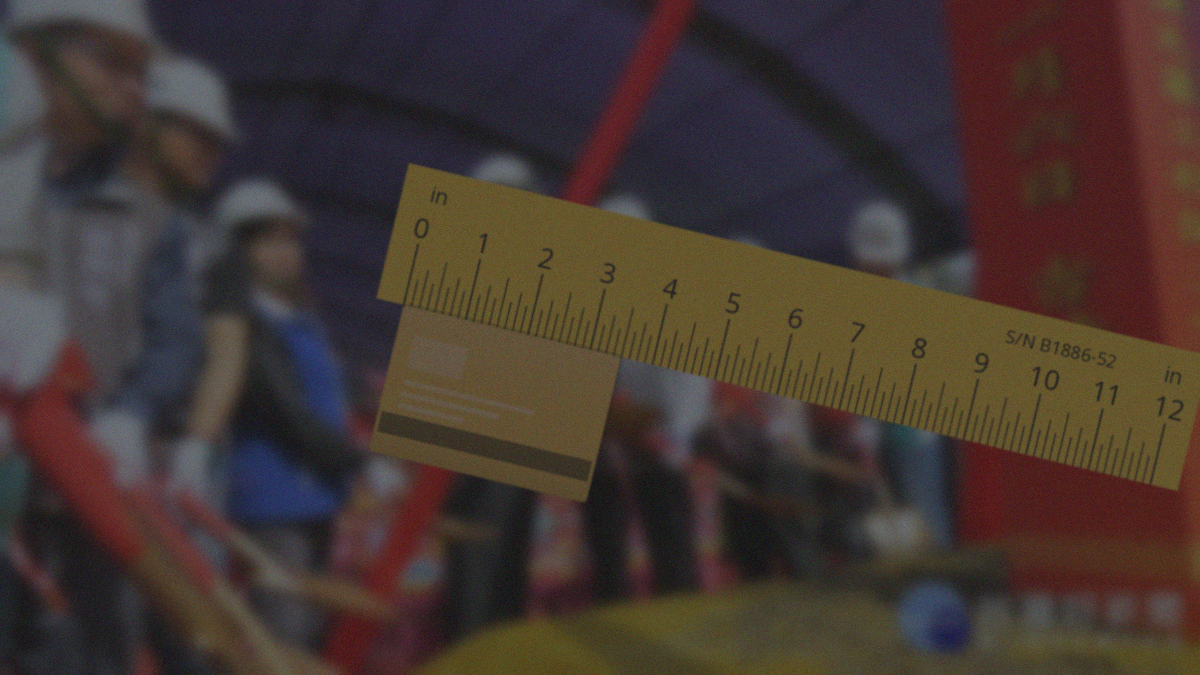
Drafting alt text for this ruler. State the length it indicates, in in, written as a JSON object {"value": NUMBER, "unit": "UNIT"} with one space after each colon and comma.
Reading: {"value": 3.5, "unit": "in"}
